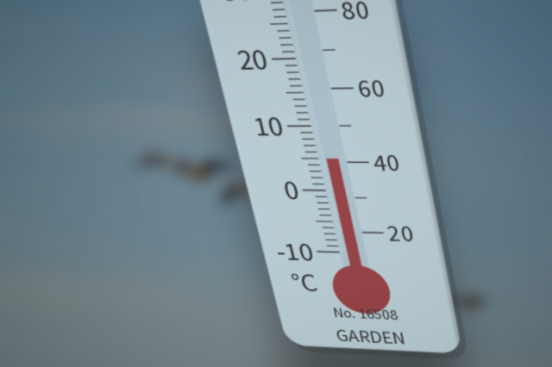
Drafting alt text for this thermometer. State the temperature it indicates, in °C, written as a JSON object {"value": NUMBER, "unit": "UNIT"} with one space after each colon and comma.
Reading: {"value": 5, "unit": "°C"}
